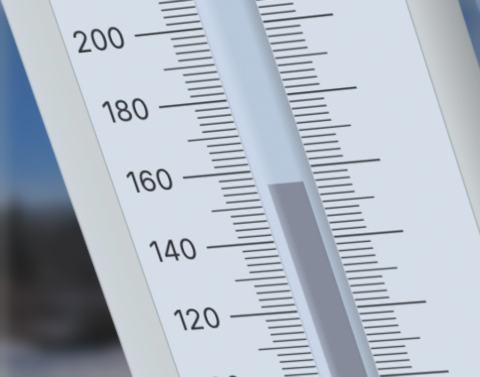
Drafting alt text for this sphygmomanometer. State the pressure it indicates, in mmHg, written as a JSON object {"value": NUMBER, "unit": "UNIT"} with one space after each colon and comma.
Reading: {"value": 156, "unit": "mmHg"}
